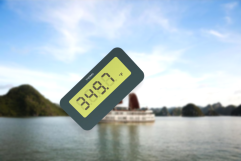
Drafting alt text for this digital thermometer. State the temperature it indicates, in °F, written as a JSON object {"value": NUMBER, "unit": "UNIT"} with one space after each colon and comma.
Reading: {"value": 349.7, "unit": "°F"}
